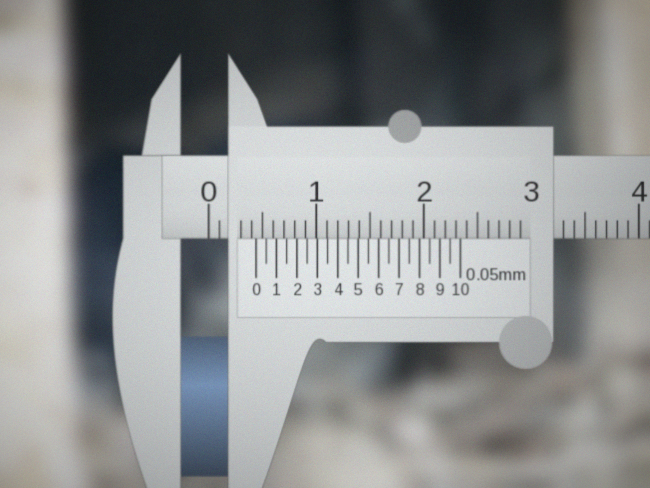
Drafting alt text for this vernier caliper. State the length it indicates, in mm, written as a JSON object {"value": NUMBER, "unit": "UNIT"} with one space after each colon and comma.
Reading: {"value": 4.4, "unit": "mm"}
